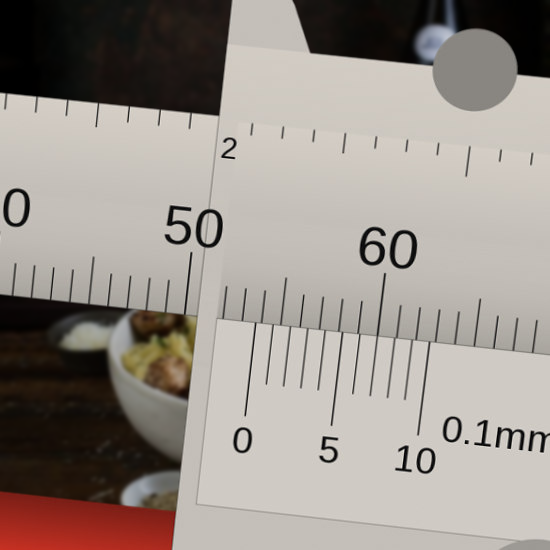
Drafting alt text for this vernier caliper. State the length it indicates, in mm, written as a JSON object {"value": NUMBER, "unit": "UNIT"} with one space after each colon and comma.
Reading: {"value": 53.7, "unit": "mm"}
